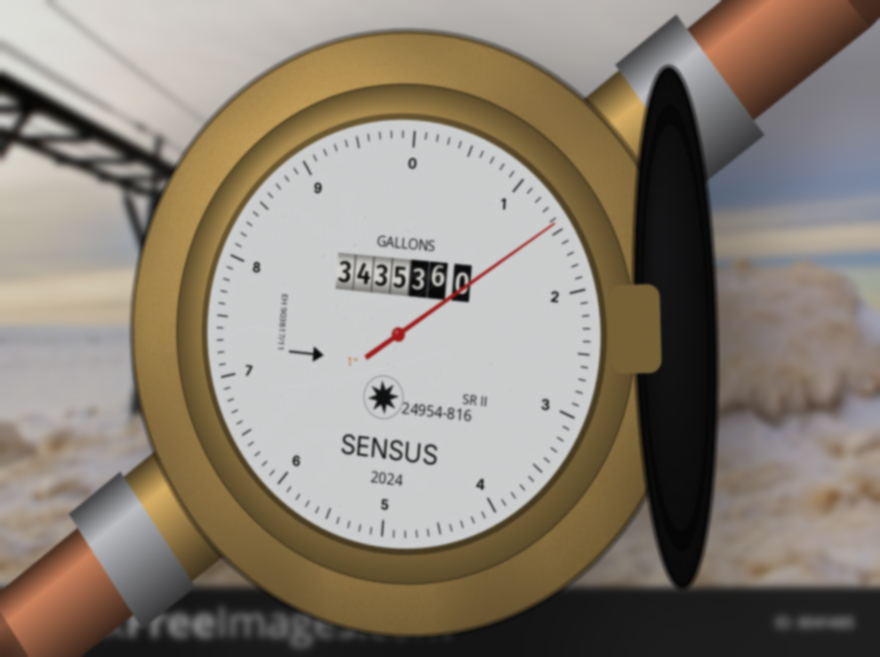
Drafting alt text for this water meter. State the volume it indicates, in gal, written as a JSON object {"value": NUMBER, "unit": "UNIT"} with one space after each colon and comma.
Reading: {"value": 3435361.4, "unit": "gal"}
